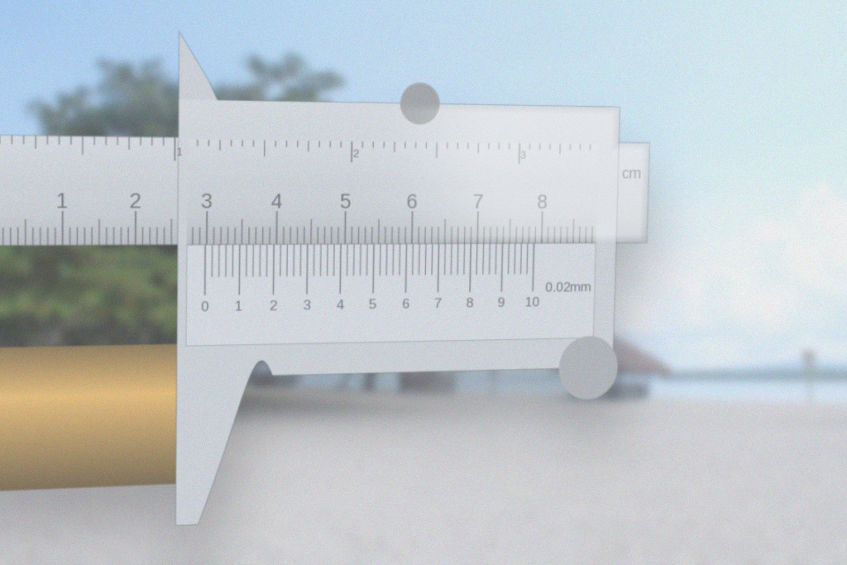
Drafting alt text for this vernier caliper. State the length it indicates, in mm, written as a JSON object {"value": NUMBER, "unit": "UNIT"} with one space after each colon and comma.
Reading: {"value": 29.8, "unit": "mm"}
